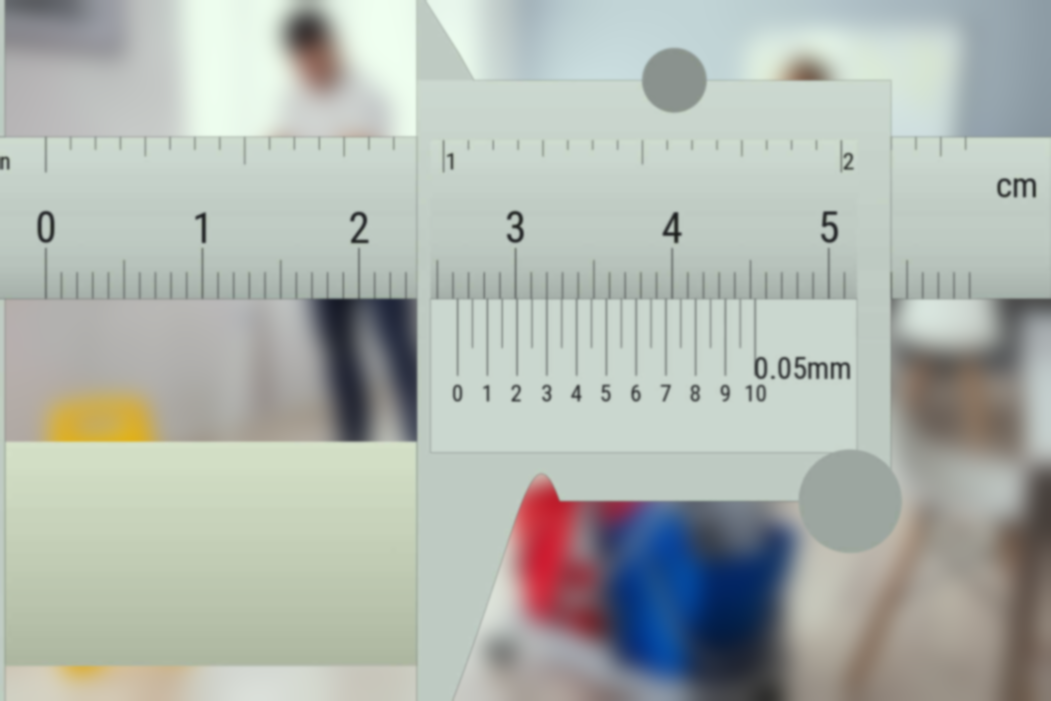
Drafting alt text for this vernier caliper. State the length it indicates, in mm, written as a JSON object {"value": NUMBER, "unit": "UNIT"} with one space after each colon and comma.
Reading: {"value": 26.3, "unit": "mm"}
